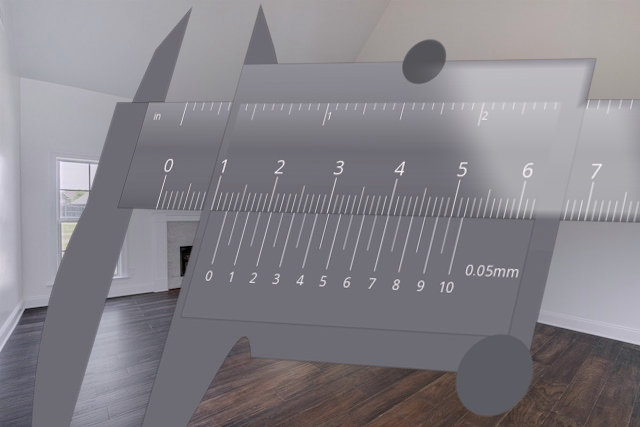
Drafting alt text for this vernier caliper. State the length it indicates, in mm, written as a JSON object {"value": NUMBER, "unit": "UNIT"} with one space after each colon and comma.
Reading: {"value": 12.8, "unit": "mm"}
